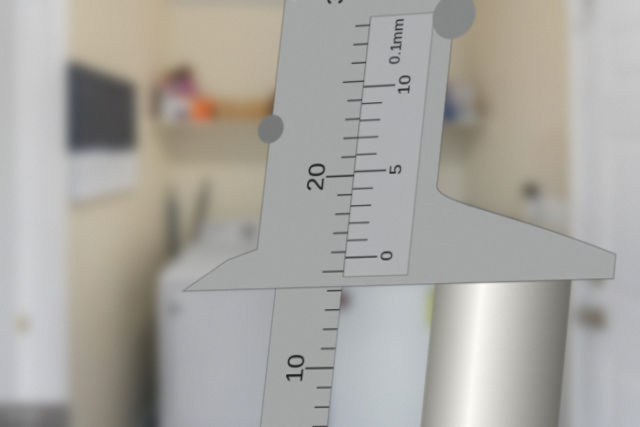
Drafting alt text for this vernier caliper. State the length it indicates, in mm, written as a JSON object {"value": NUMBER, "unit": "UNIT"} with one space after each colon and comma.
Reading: {"value": 15.7, "unit": "mm"}
